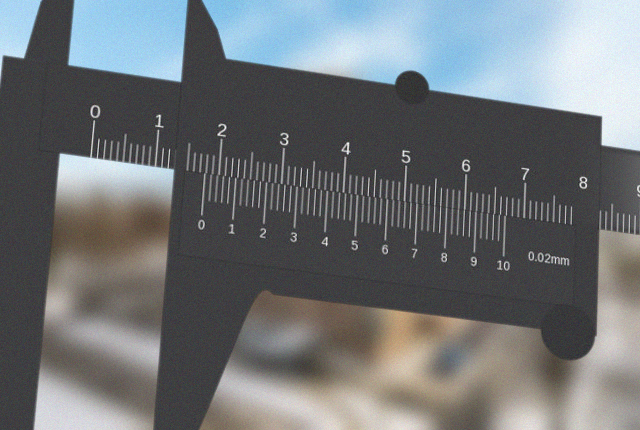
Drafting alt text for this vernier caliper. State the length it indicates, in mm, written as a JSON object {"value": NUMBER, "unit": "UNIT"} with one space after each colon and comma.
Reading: {"value": 17.8, "unit": "mm"}
